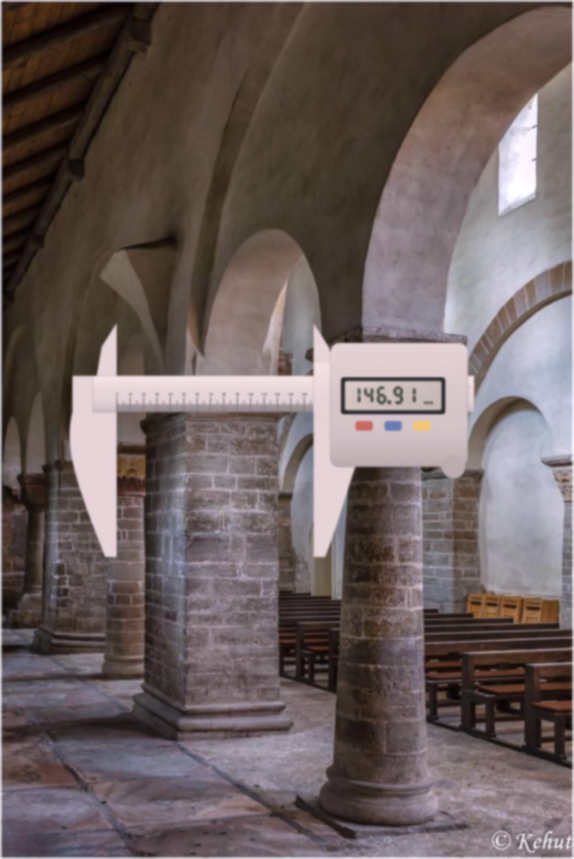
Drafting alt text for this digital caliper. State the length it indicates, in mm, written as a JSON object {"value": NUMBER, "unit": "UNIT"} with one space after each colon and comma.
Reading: {"value": 146.91, "unit": "mm"}
